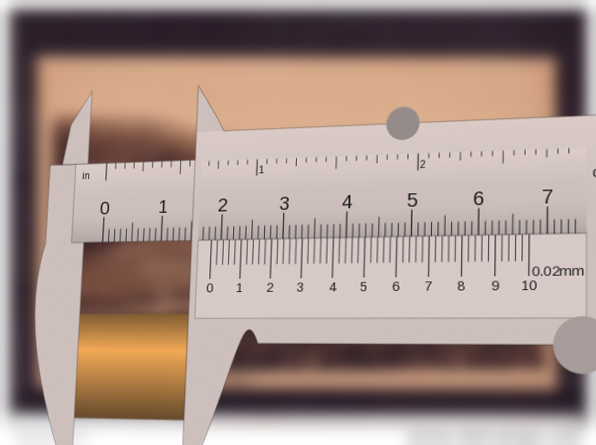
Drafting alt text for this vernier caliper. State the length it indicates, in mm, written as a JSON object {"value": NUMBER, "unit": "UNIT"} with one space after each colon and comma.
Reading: {"value": 18.4, "unit": "mm"}
